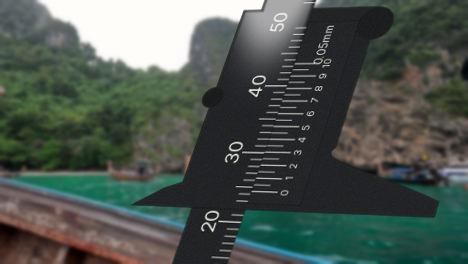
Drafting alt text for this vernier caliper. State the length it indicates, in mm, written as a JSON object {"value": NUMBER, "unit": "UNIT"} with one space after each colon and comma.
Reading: {"value": 24.4, "unit": "mm"}
